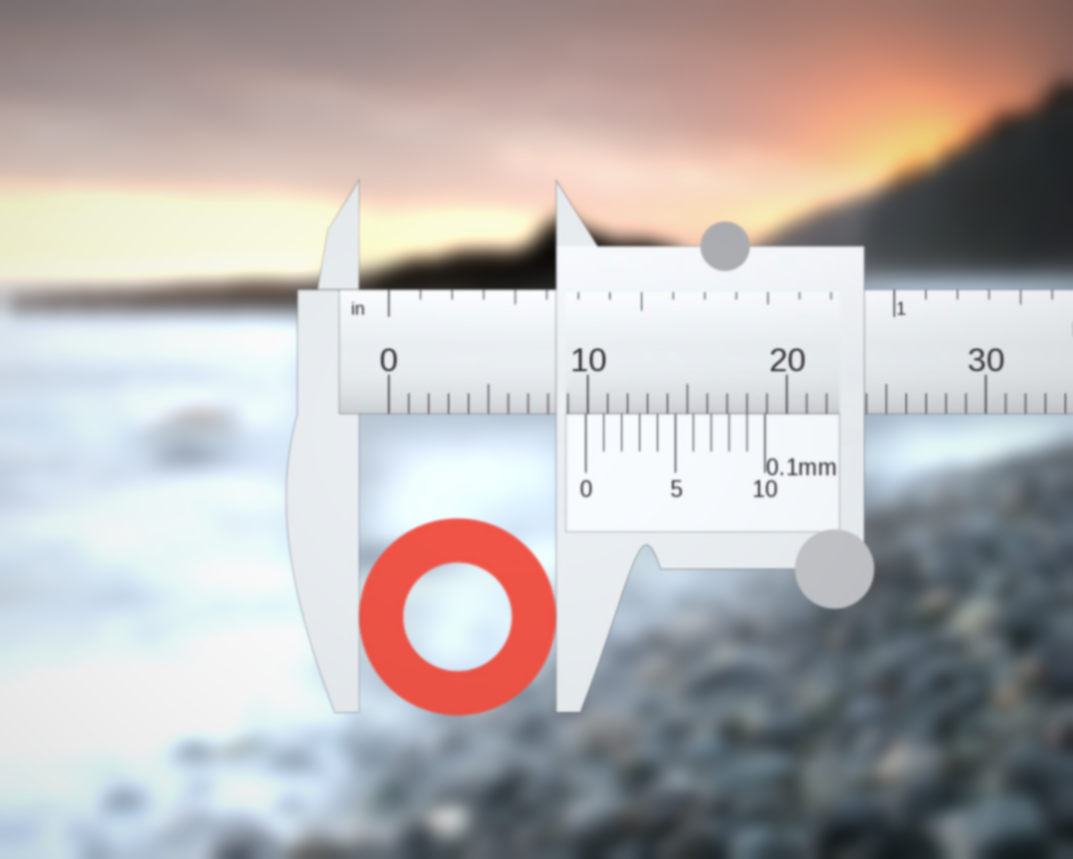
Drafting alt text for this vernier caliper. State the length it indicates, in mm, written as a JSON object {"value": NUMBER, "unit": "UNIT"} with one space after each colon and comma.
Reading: {"value": 9.9, "unit": "mm"}
